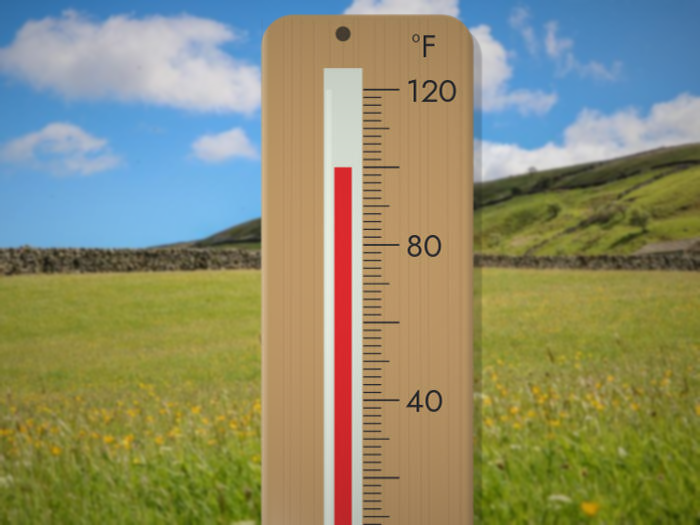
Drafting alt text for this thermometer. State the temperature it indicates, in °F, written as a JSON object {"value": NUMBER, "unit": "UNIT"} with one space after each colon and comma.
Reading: {"value": 100, "unit": "°F"}
